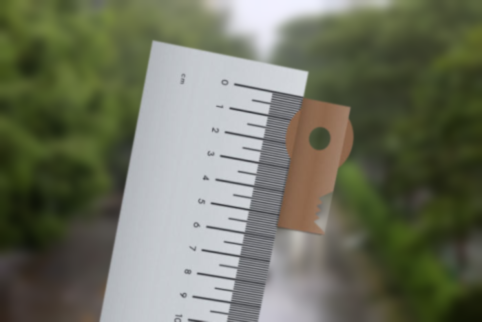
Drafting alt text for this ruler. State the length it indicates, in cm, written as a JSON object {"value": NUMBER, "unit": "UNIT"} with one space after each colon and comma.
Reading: {"value": 5.5, "unit": "cm"}
